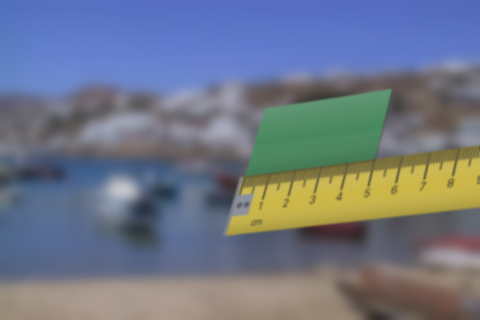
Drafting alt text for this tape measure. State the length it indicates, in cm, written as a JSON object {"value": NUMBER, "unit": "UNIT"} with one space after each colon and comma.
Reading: {"value": 5, "unit": "cm"}
